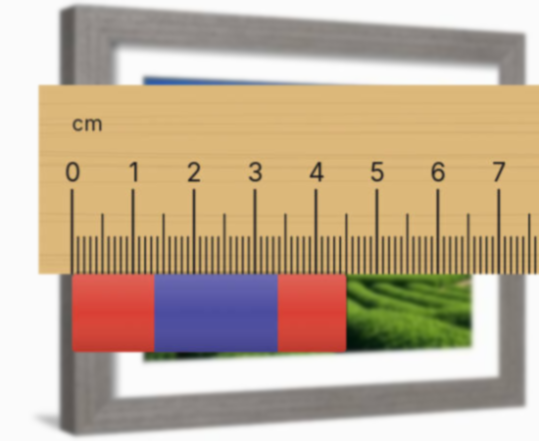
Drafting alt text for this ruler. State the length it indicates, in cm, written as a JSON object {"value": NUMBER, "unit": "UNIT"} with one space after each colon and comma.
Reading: {"value": 4.5, "unit": "cm"}
